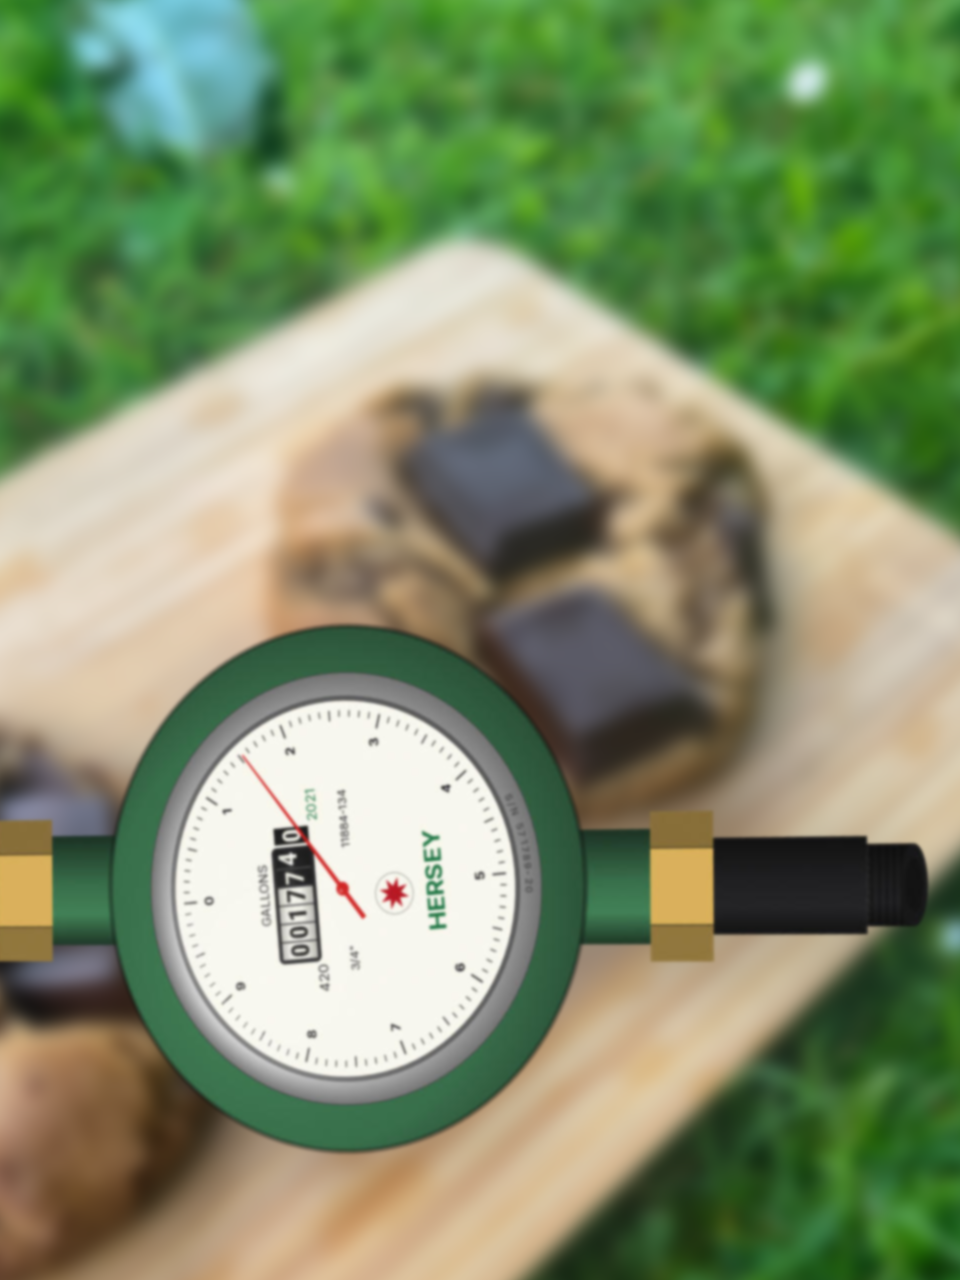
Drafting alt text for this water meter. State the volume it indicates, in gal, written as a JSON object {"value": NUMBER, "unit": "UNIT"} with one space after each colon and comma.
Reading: {"value": 17741.5, "unit": "gal"}
